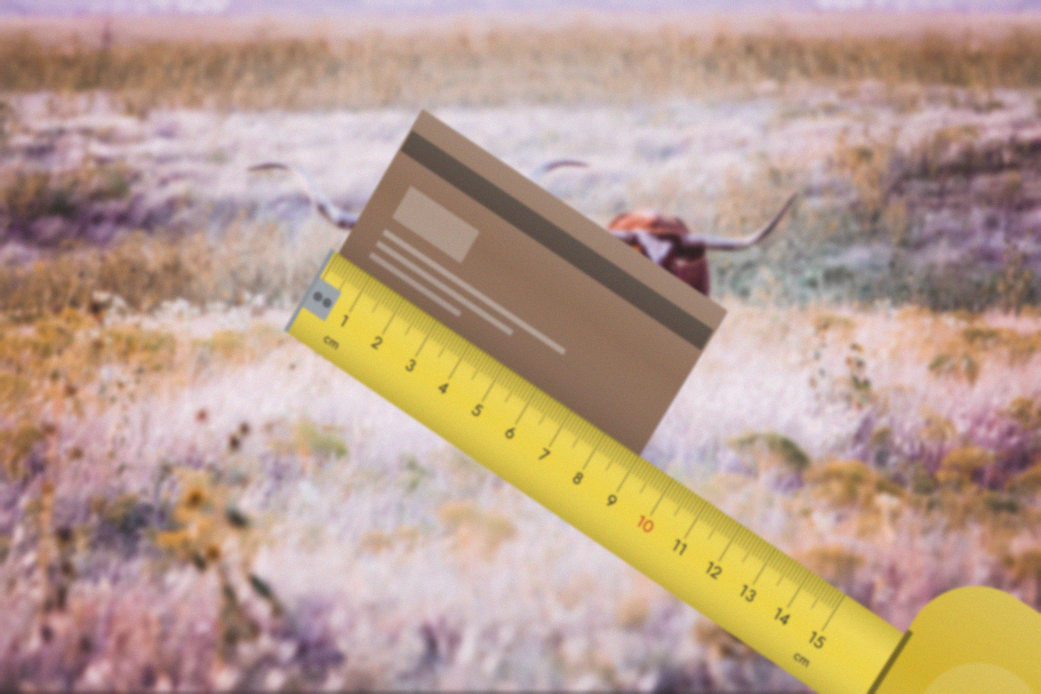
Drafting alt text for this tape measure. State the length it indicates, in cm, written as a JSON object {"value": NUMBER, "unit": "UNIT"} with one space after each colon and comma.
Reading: {"value": 9, "unit": "cm"}
